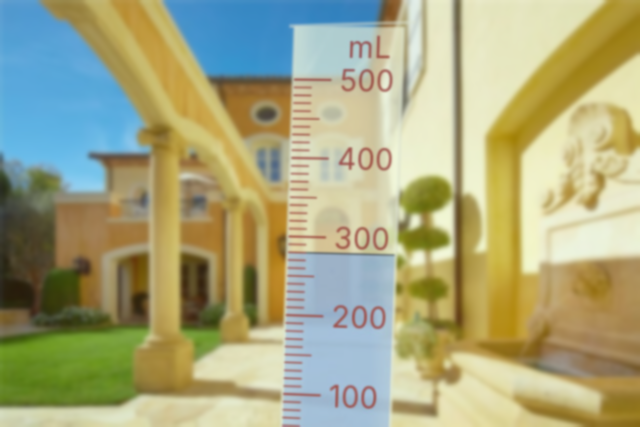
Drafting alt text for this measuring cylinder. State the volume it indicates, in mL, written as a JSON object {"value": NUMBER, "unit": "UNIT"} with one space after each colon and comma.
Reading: {"value": 280, "unit": "mL"}
